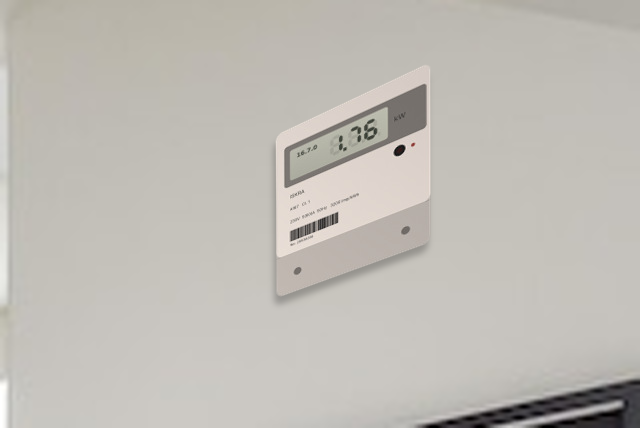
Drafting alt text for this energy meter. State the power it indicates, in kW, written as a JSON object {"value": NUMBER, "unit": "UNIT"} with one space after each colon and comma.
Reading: {"value": 1.76, "unit": "kW"}
